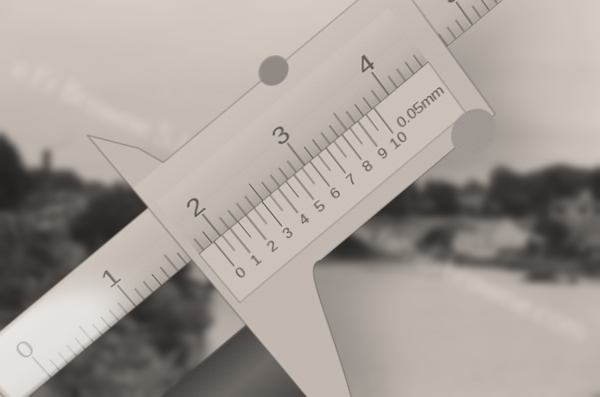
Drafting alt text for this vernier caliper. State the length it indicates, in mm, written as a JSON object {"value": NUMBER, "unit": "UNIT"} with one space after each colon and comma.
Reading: {"value": 19.2, "unit": "mm"}
